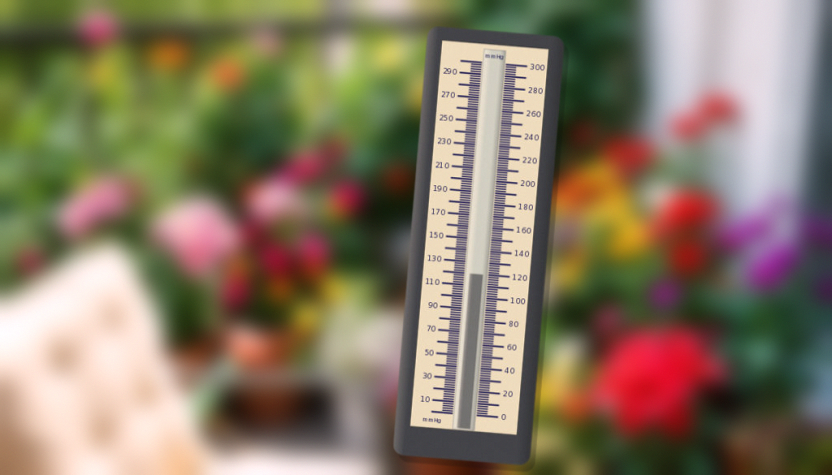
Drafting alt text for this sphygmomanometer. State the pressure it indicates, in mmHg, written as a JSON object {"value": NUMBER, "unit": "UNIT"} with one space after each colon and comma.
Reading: {"value": 120, "unit": "mmHg"}
